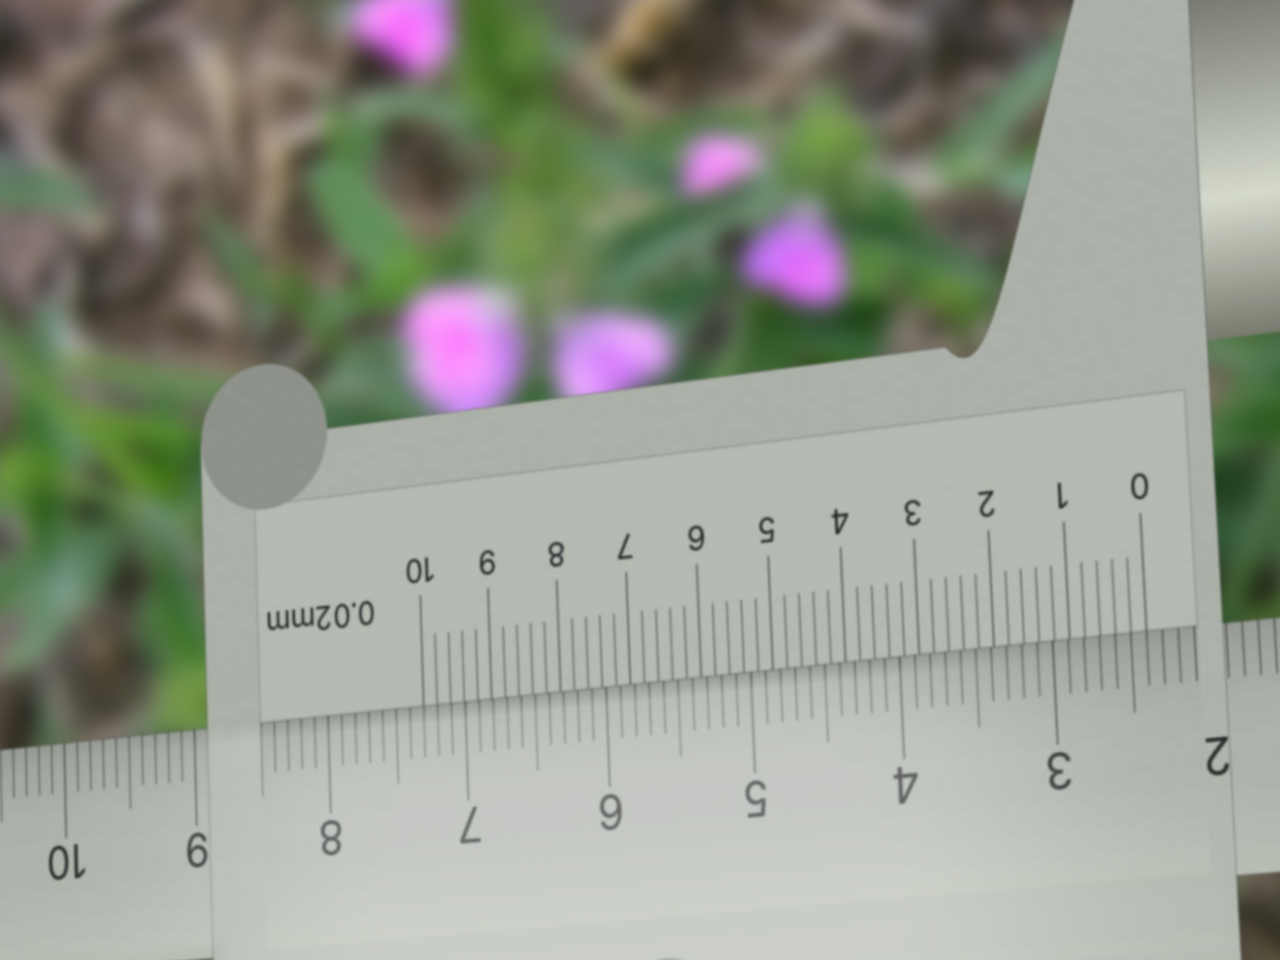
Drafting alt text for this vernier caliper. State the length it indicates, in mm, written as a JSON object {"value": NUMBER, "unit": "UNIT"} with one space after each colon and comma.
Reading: {"value": 24.0, "unit": "mm"}
